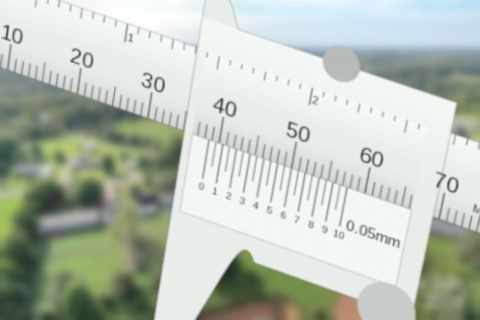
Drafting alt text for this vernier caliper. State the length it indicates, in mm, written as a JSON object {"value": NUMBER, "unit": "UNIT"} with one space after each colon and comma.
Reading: {"value": 38.6, "unit": "mm"}
